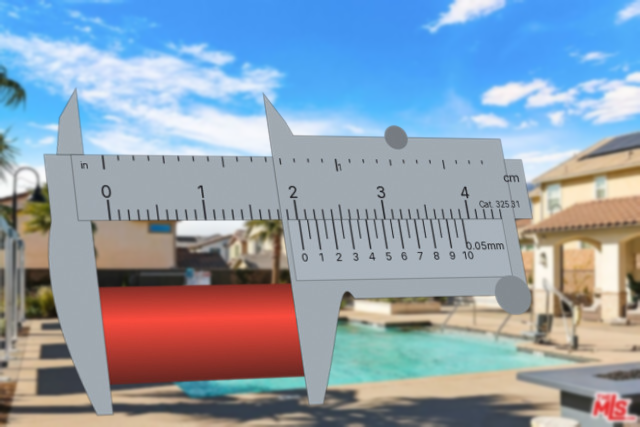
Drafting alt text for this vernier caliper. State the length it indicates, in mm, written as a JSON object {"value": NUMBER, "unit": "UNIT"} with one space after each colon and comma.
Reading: {"value": 20.2, "unit": "mm"}
